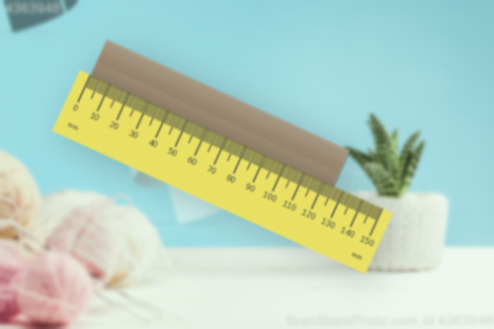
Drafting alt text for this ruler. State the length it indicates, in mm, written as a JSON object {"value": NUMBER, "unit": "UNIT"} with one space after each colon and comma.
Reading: {"value": 125, "unit": "mm"}
